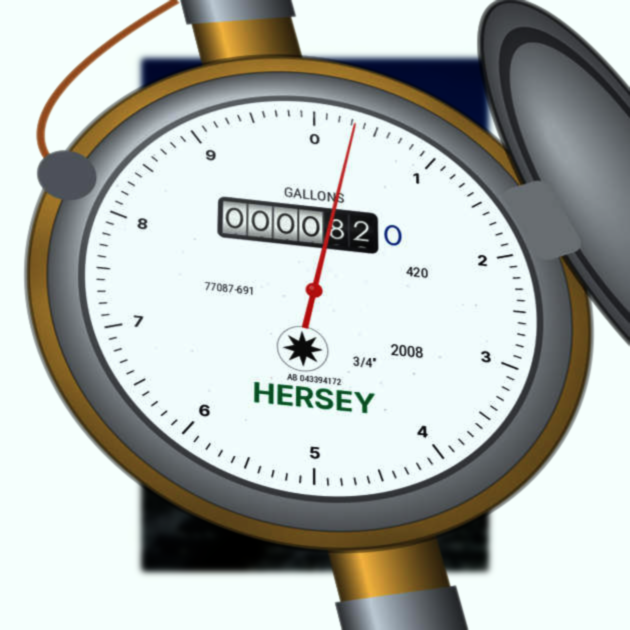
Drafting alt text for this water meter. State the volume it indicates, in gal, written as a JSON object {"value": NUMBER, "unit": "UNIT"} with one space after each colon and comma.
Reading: {"value": 820.3, "unit": "gal"}
